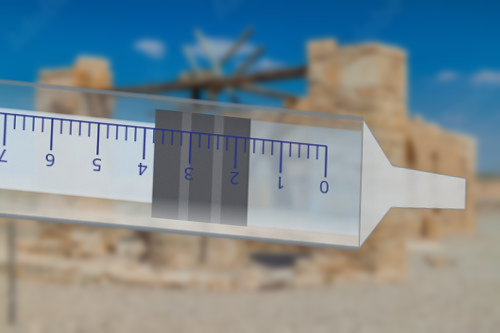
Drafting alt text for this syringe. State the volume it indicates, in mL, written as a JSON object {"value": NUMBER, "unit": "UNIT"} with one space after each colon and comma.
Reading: {"value": 1.7, "unit": "mL"}
